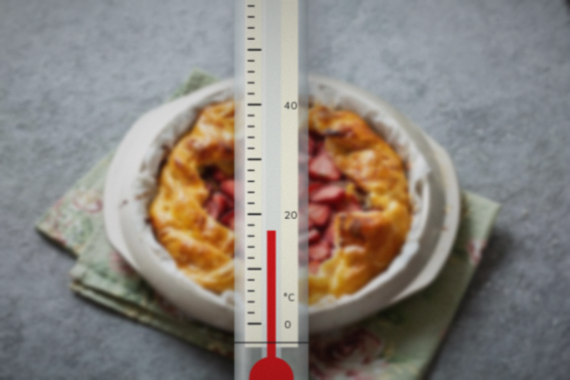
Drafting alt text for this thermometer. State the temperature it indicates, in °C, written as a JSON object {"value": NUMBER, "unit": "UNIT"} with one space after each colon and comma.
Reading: {"value": 17, "unit": "°C"}
